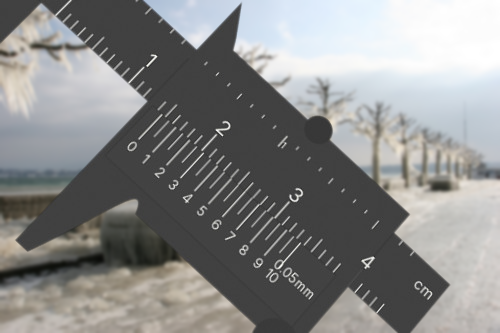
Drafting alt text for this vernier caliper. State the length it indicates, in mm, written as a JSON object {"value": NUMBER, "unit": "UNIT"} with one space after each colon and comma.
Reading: {"value": 14.6, "unit": "mm"}
